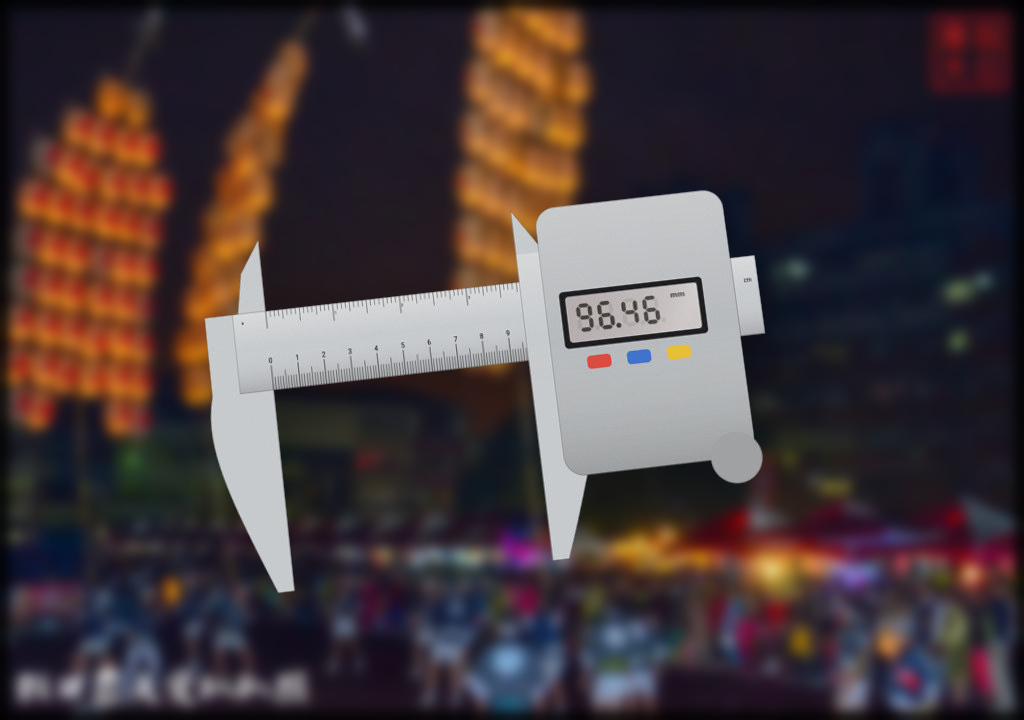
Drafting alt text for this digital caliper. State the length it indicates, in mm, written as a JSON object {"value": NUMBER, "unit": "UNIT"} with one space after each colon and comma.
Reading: {"value": 96.46, "unit": "mm"}
